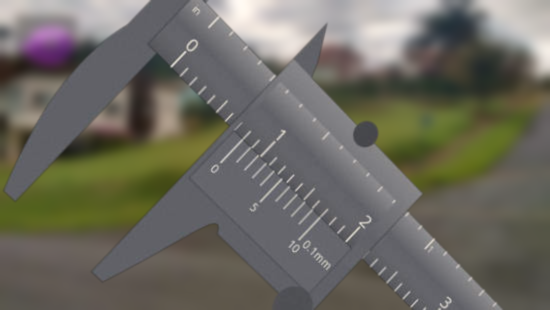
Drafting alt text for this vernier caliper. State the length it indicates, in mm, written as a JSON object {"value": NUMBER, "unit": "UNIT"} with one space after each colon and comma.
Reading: {"value": 8.0, "unit": "mm"}
